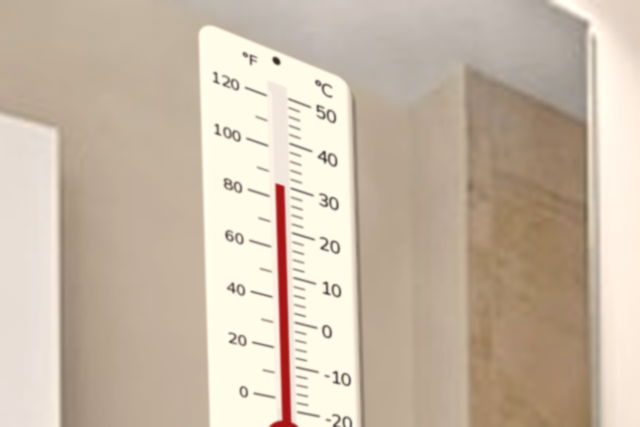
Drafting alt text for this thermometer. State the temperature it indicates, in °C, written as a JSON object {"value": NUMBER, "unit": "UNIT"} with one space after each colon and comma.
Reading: {"value": 30, "unit": "°C"}
